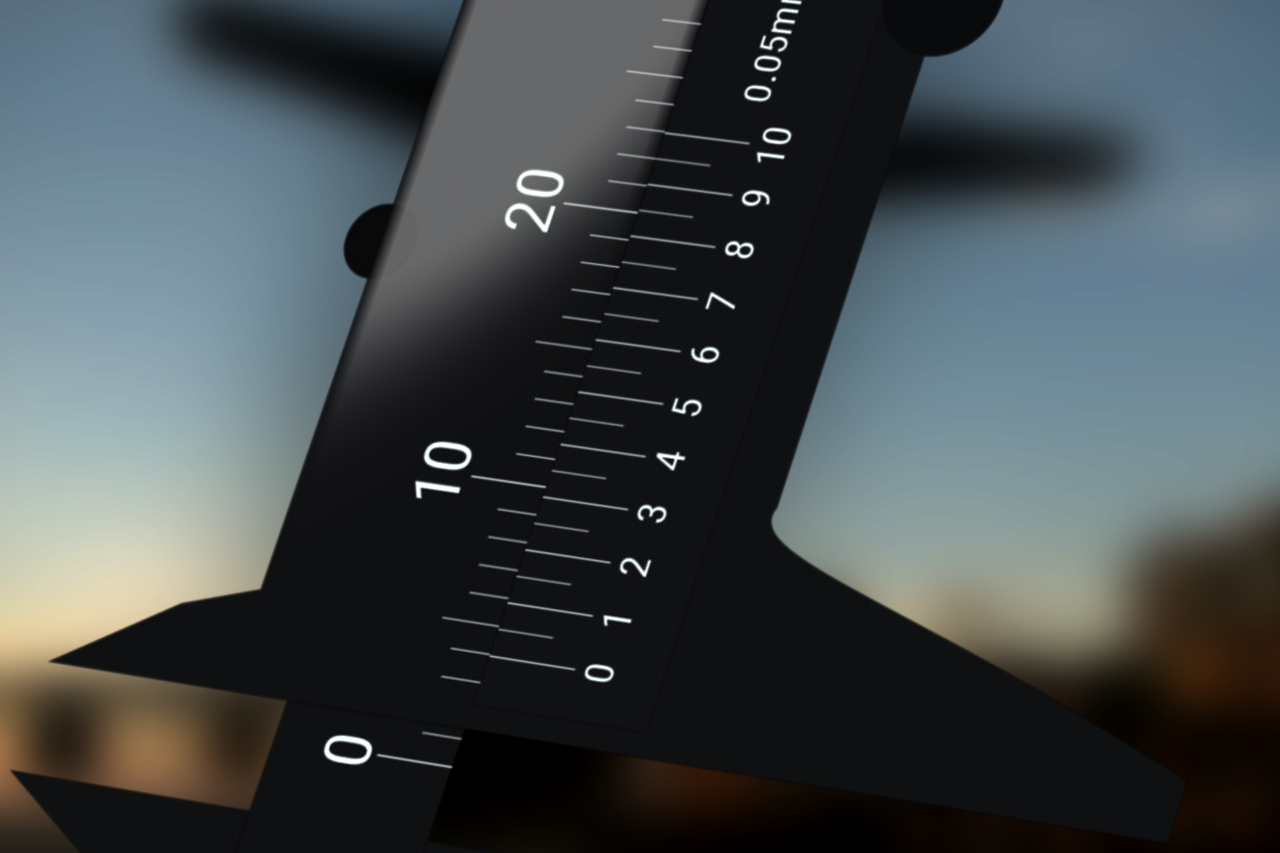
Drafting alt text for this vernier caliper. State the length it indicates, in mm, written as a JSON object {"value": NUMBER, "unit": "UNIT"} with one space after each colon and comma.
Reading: {"value": 3.95, "unit": "mm"}
